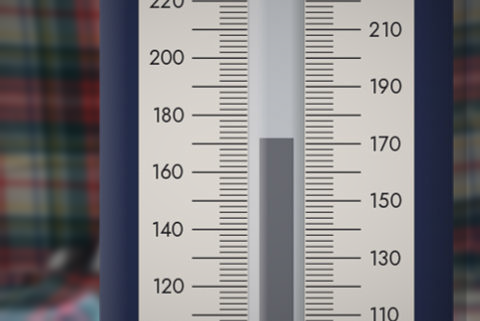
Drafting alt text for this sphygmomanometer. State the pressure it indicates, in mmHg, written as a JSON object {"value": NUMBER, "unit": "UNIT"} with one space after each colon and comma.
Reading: {"value": 172, "unit": "mmHg"}
